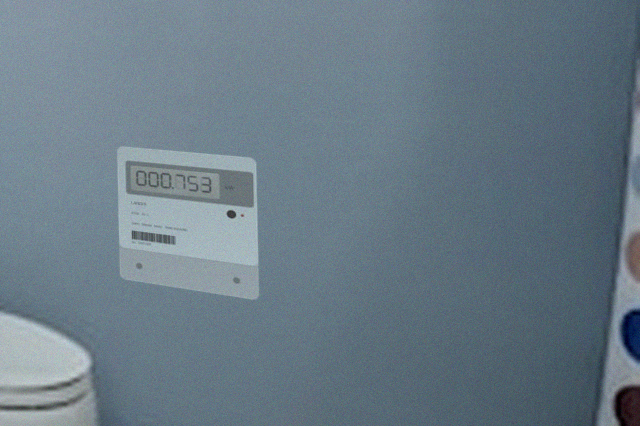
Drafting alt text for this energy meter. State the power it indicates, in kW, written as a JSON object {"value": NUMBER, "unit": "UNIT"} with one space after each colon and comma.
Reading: {"value": 0.753, "unit": "kW"}
